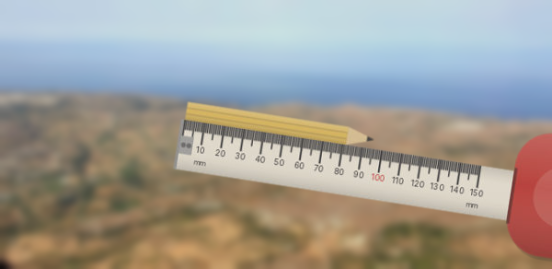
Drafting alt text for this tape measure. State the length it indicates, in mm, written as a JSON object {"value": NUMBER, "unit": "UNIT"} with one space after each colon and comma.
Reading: {"value": 95, "unit": "mm"}
